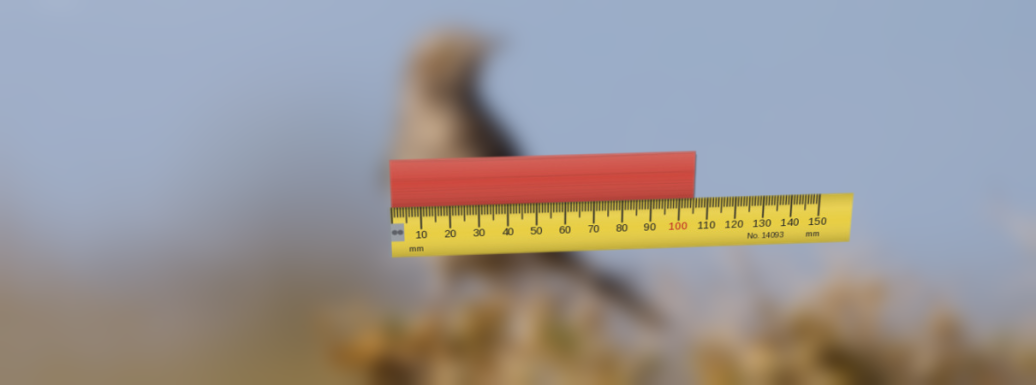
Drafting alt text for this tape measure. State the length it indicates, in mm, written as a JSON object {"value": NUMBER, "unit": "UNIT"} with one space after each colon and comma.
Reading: {"value": 105, "unit": "mm"}
